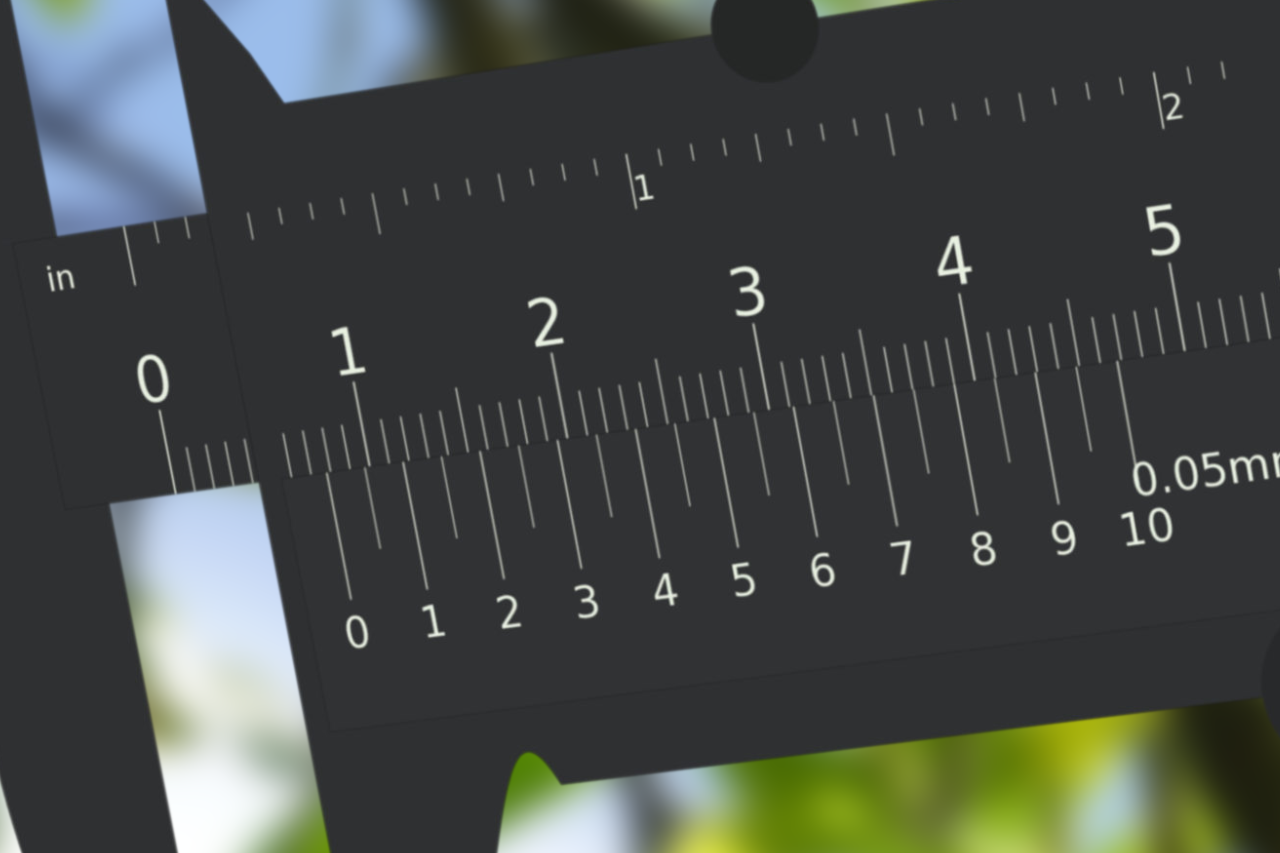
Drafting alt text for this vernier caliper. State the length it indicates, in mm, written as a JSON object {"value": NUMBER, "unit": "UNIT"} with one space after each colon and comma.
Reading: {"value": 7.8, "unit": "mm"}
